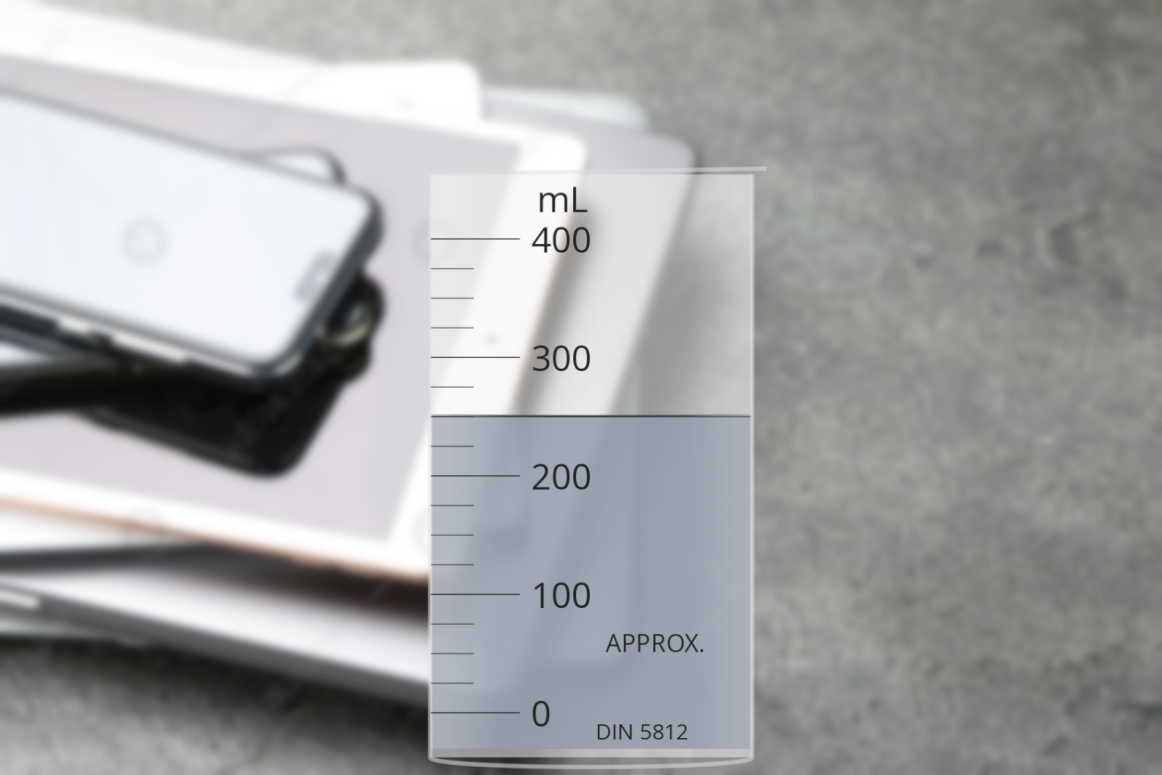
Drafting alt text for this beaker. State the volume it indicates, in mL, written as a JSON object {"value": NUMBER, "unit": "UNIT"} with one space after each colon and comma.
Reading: {"value": 250, "unit": "mL"}
